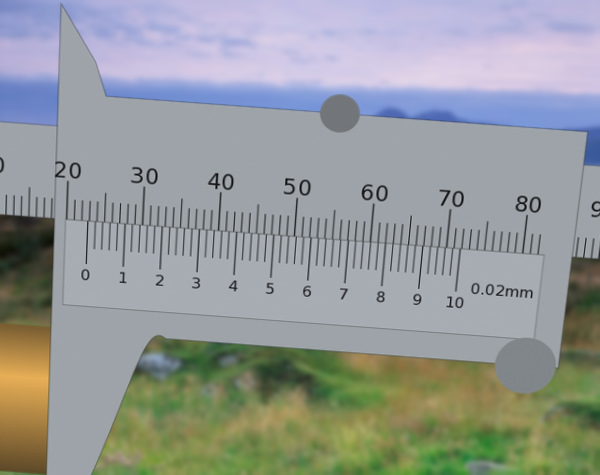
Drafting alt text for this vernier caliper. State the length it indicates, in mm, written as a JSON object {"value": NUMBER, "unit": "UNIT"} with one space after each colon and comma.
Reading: {"value": 22.8, "unit": "mm"}
